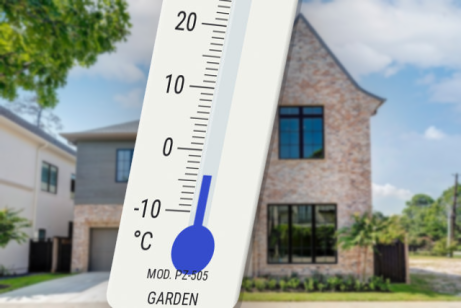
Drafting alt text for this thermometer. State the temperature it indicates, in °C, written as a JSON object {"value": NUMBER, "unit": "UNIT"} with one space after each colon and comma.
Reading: {"value": -4, "unit": "°C"}
